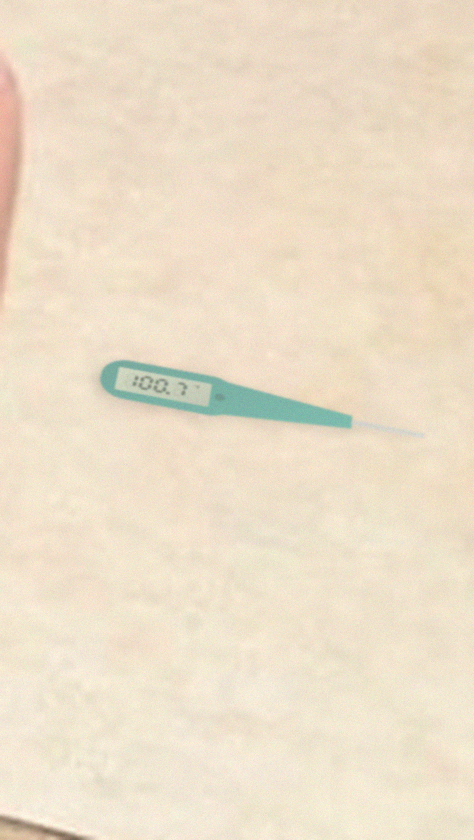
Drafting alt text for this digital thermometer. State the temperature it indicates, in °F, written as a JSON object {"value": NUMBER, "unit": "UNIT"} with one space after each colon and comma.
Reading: {"value": 100.7, "unit": "°F"}
